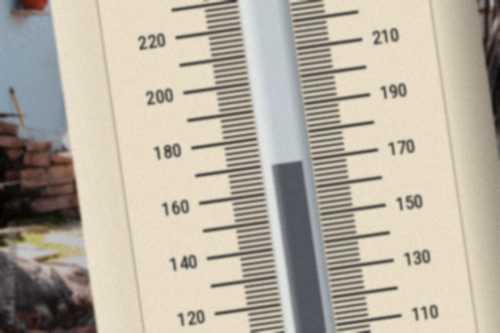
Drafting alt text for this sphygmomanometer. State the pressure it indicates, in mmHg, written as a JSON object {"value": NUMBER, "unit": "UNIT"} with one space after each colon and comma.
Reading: {"value": 170, "unit": "mmHg"}
